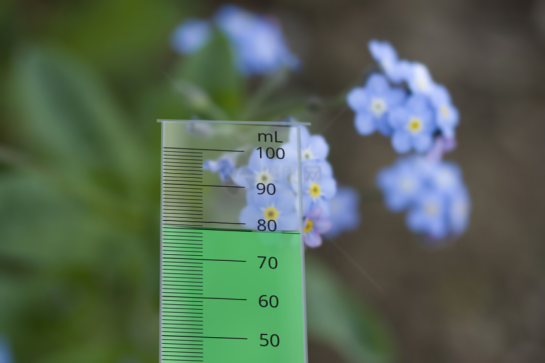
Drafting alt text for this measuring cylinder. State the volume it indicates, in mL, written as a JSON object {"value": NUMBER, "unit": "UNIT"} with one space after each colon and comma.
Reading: {"value": 78, "unit": "mL"}
